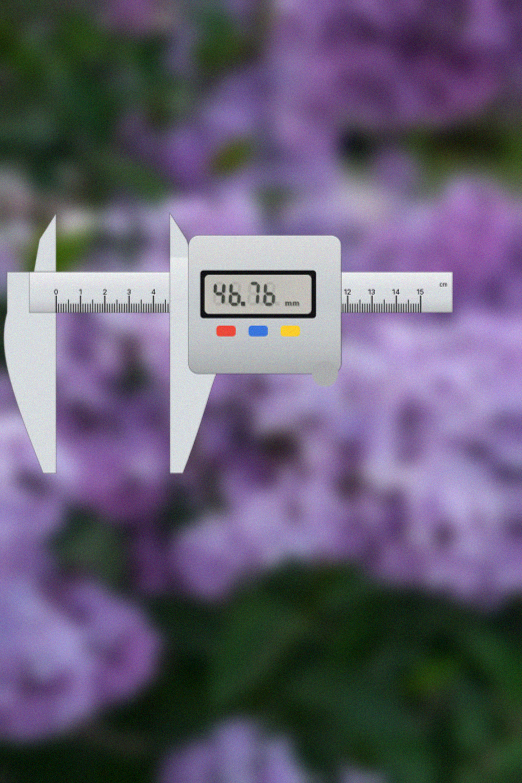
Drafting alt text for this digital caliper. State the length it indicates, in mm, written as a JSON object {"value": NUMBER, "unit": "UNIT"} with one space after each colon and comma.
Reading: {"value": 46.76, "unit": "mm"}
